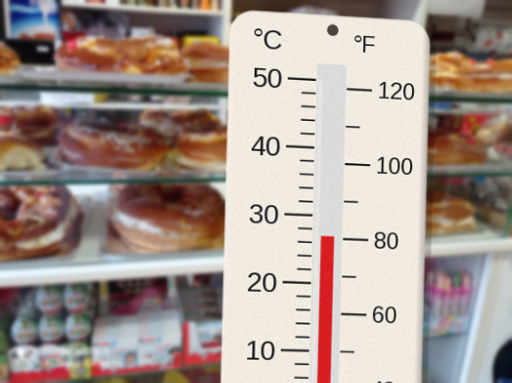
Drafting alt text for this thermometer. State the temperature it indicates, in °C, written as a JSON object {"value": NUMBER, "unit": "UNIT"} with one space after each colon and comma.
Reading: {"value": 27, "unit": "°C"}
